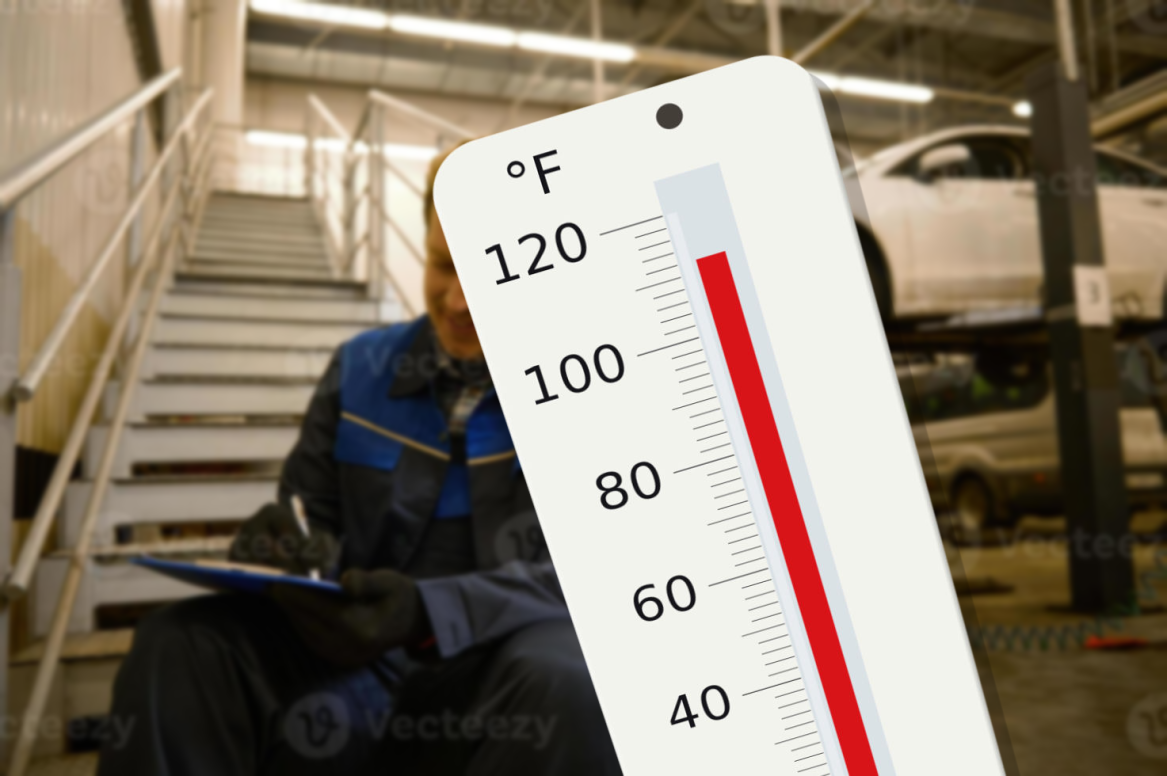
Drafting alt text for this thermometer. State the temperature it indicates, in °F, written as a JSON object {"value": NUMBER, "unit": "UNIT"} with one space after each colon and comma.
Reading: {"value": 112, "unit": "°F"}
